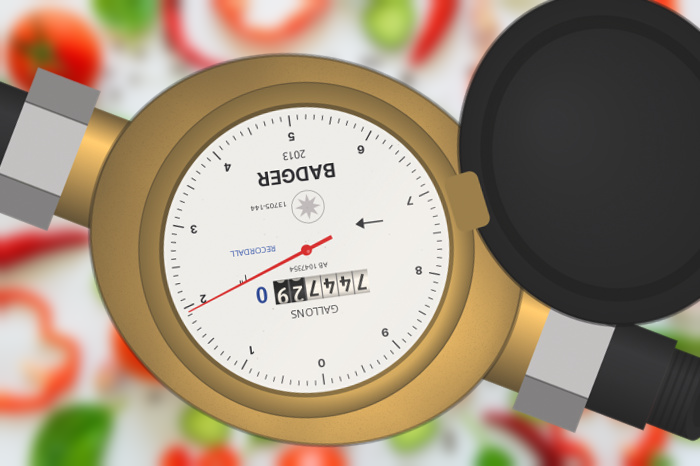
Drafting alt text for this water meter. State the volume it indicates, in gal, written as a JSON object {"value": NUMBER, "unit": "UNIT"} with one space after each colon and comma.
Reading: {"value": 7447291.9, "unit": "gal"}
